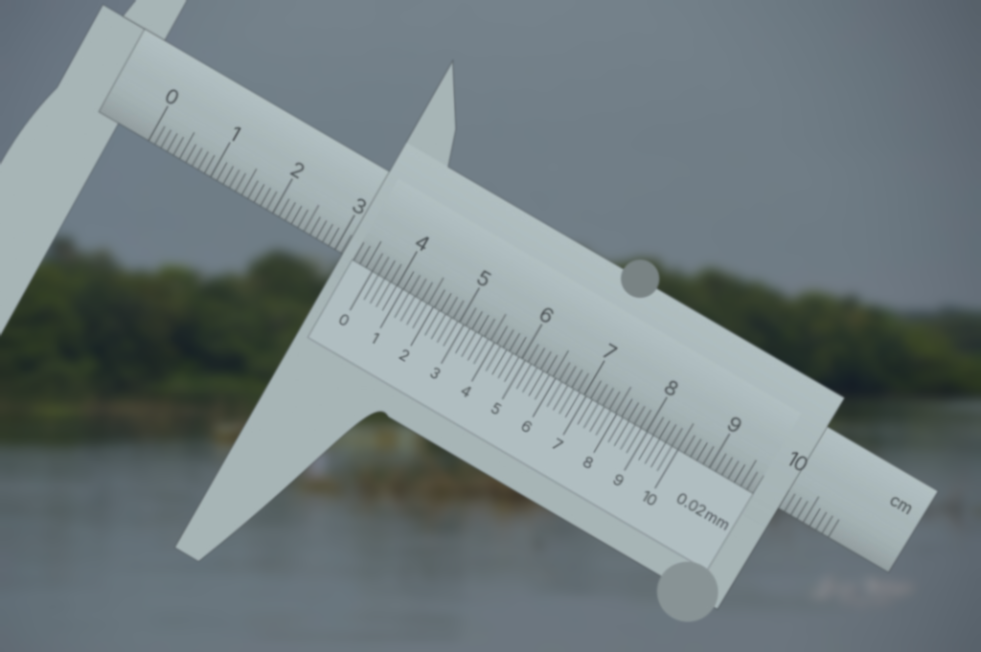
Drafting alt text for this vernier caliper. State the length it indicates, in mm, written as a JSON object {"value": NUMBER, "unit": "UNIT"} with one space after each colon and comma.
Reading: {"value": 36.0, "unit": "mm"}
